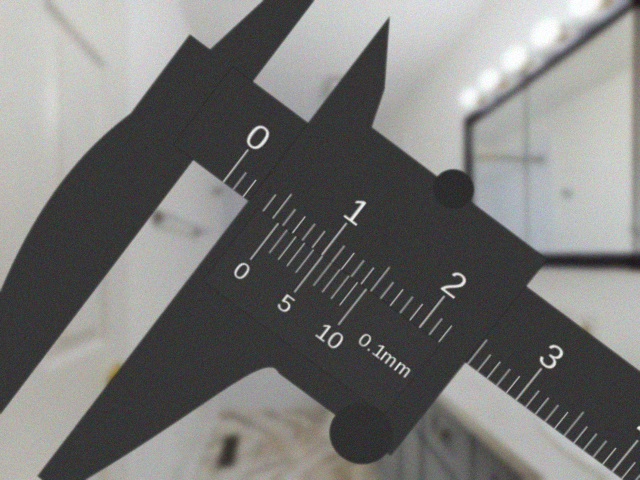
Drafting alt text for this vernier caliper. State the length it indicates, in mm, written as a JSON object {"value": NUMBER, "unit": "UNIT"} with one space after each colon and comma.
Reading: {"value": 5.6, "unit": "mm"}
